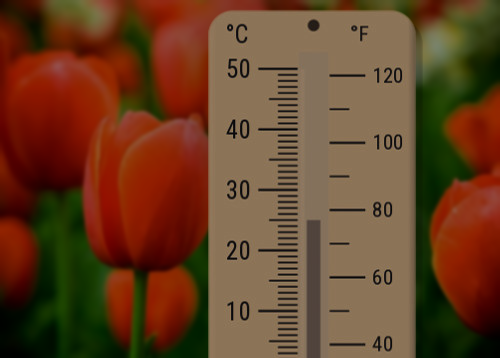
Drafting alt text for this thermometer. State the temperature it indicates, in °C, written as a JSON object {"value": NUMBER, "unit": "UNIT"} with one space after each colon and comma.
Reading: {"value": 25, "unit": "°C"}
